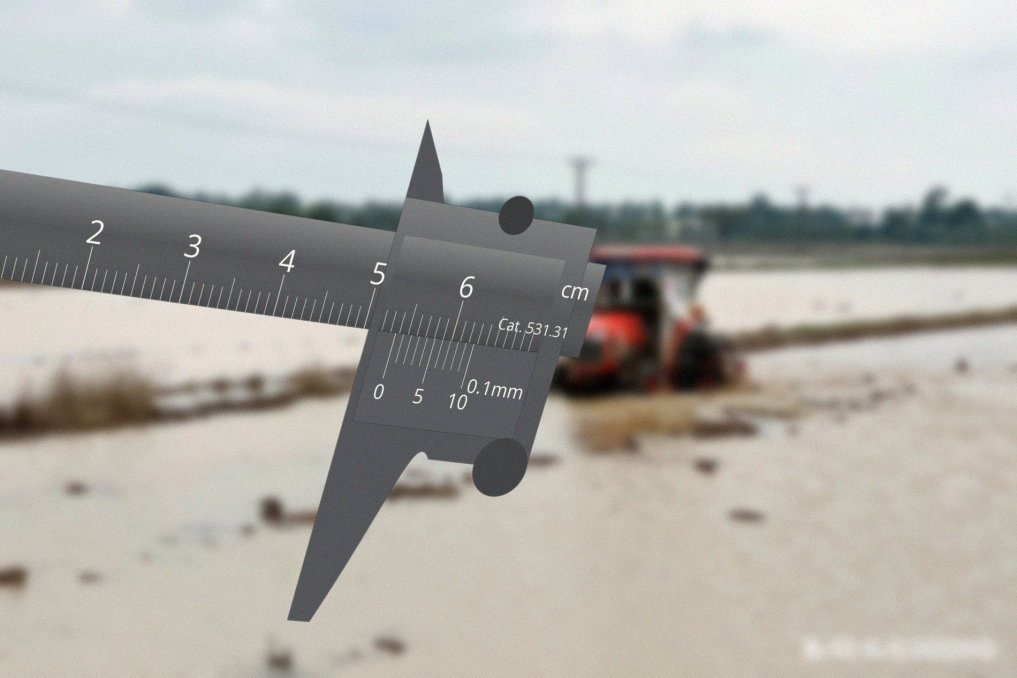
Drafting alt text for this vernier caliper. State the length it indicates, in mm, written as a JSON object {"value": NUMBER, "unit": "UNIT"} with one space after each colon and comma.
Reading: {"value": 53.6, "unit": "mm"}
